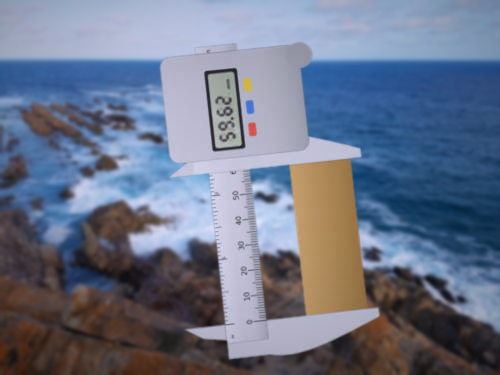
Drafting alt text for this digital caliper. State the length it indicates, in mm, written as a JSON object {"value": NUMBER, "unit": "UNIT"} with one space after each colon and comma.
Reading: {"value": 59.62, "unit": "mm"}
